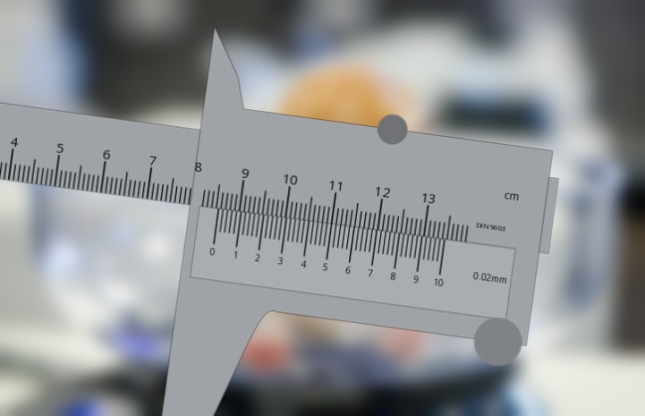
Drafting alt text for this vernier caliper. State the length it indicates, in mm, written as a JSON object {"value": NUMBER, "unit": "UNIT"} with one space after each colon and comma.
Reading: {"value": 85.5, "unit": "mm"}
